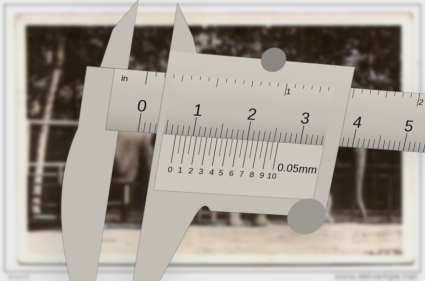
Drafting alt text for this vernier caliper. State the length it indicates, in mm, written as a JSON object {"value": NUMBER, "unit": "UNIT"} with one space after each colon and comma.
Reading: {"value": 6.8, "unit": "mm"}
